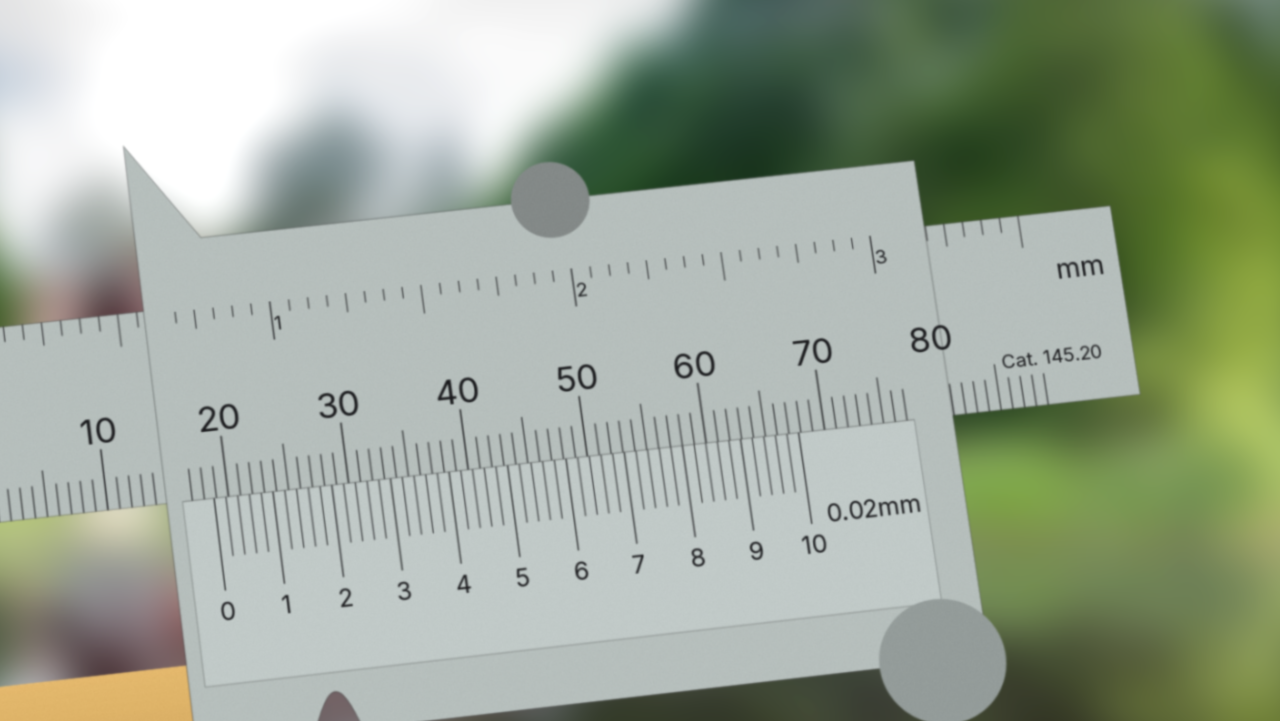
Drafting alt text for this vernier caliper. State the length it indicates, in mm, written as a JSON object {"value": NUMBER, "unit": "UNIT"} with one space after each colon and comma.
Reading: {"value": 18.8, "unit": "mm"}
